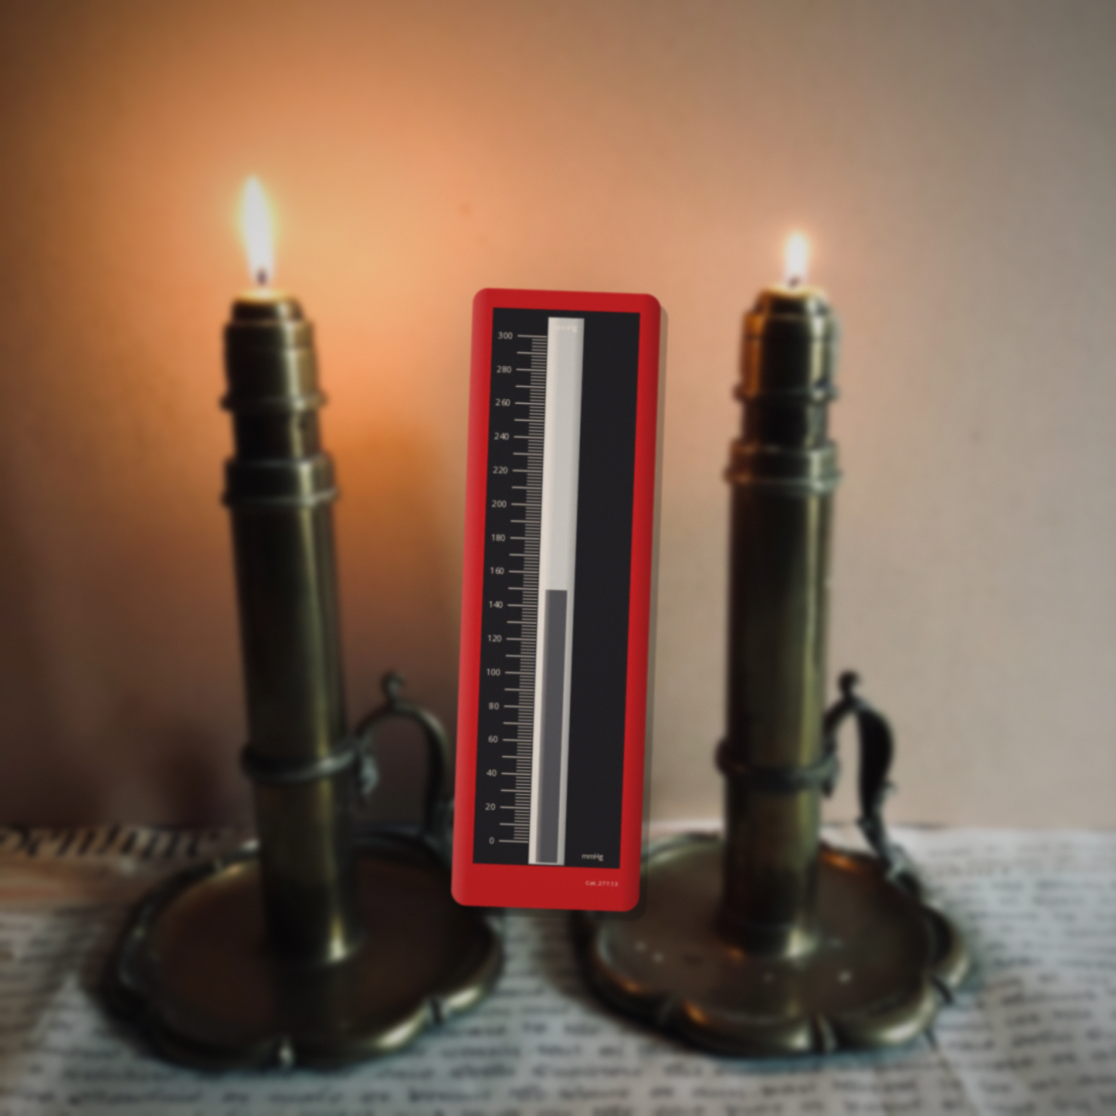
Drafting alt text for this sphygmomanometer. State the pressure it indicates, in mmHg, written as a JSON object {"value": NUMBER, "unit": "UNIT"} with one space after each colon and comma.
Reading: {"value": 150, "unit": "mmHg"}
